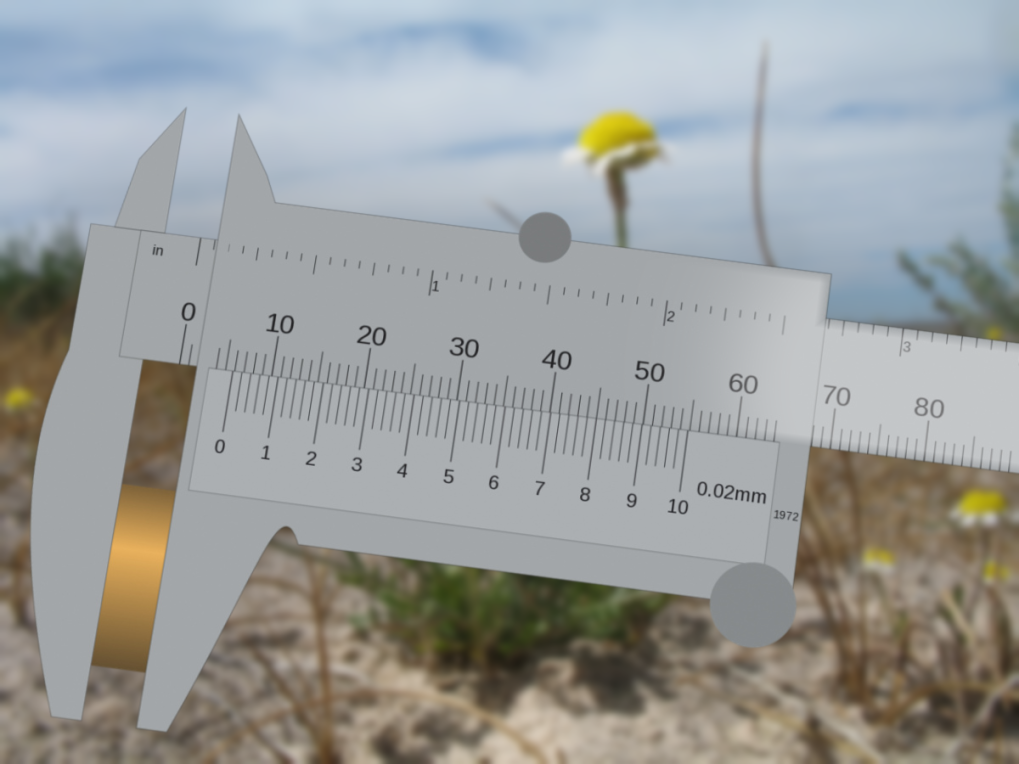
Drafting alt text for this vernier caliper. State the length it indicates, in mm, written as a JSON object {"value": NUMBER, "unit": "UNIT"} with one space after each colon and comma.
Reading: {"value": 5.8, "unit": "mm"}
